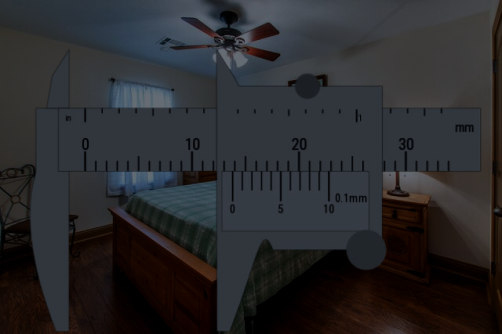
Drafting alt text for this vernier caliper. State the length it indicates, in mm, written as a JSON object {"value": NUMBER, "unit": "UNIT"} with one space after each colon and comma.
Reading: {"value": 13.8, "unit": "mm"}
